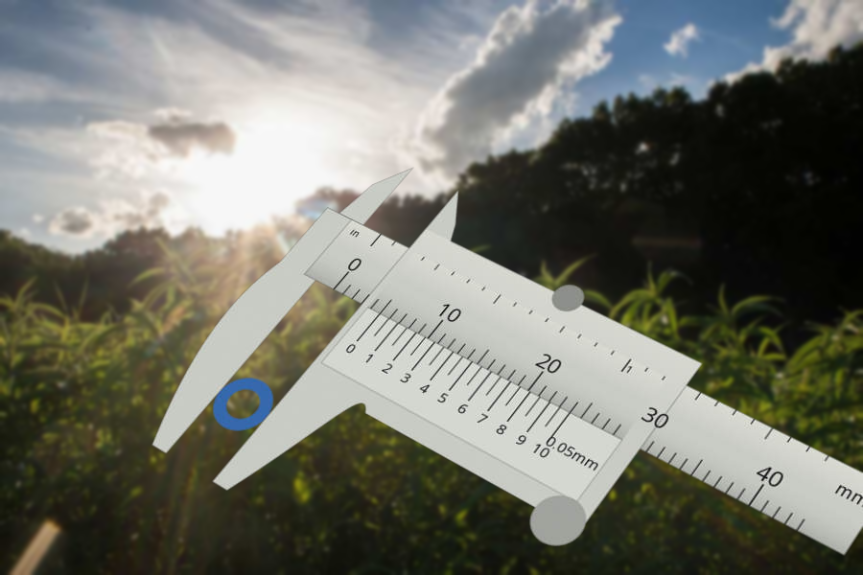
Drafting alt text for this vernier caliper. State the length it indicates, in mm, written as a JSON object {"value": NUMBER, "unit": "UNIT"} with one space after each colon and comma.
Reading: {"value": 5.0, "unit": "mm"}
